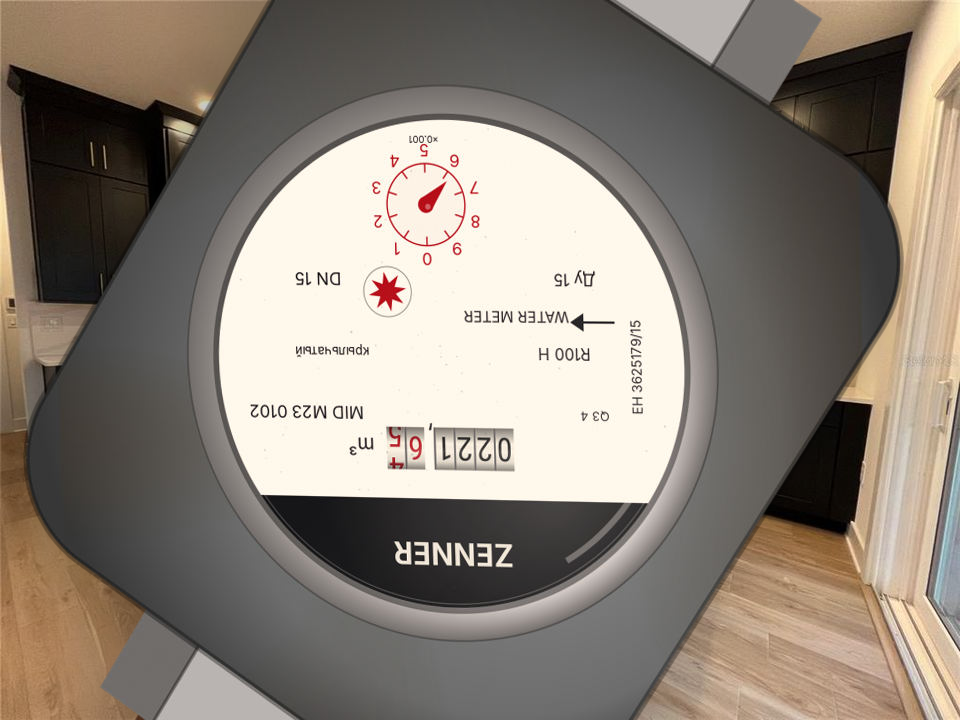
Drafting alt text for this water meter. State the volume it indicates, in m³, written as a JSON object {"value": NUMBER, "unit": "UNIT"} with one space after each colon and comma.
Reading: {"value": 221.646, "unit": "m³"}
